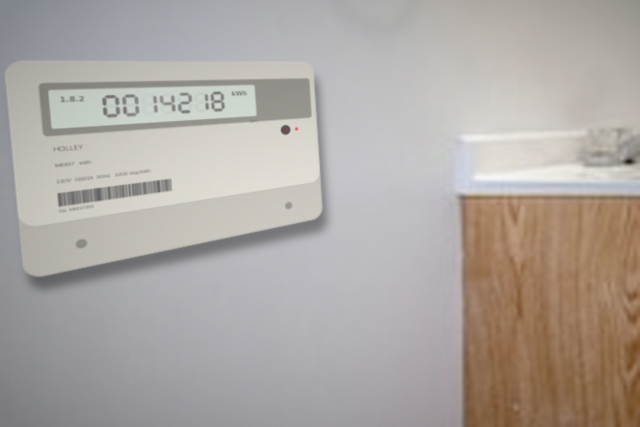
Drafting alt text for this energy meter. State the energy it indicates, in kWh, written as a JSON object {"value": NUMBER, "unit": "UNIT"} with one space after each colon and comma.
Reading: {"value": 14218, "unit": "kWh"}
